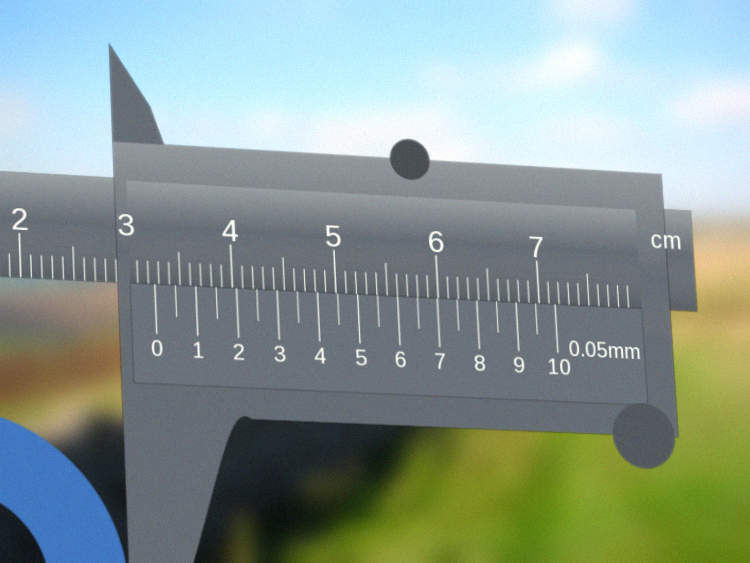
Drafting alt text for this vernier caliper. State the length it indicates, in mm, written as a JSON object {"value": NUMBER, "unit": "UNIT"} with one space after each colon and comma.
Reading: {"value": 32.6, "unit": "mm"}
